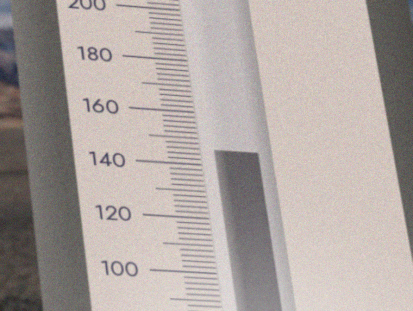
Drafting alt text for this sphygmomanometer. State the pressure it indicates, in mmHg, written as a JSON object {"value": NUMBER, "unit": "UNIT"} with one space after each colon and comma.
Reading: {"value": 146, "unit": "mmHg"}
